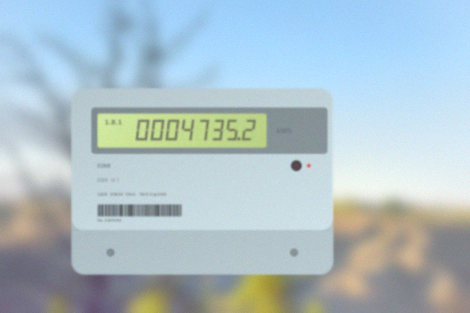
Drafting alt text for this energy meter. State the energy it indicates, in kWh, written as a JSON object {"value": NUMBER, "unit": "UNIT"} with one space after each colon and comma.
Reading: {"value": 4735.2, "unit": "kWh"}
